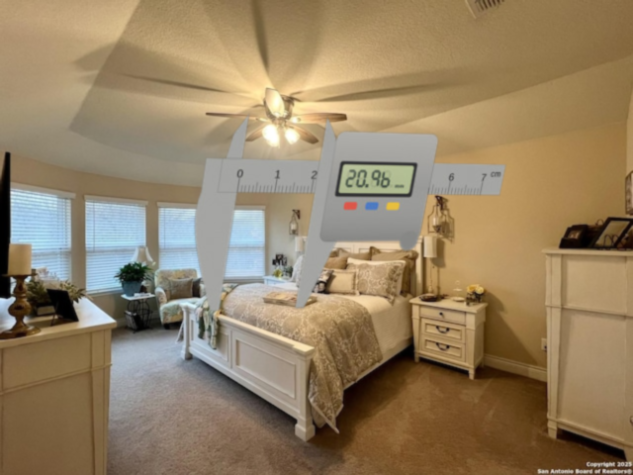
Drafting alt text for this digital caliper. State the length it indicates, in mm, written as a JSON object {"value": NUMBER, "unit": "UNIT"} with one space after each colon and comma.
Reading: {"value": 20.96, "unit": "mm"}
